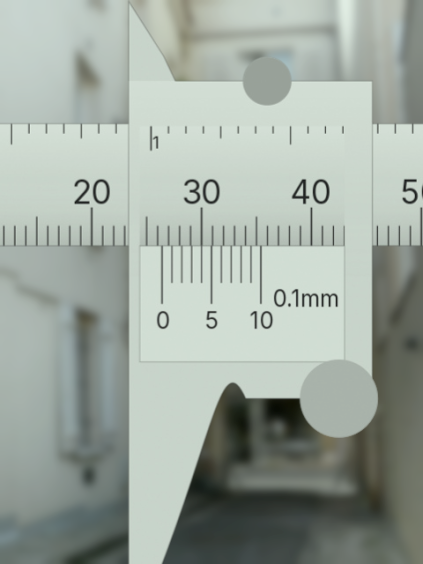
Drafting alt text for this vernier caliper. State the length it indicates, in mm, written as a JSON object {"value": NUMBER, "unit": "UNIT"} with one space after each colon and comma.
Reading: {"value": 26.4, "unit": "mm"}
